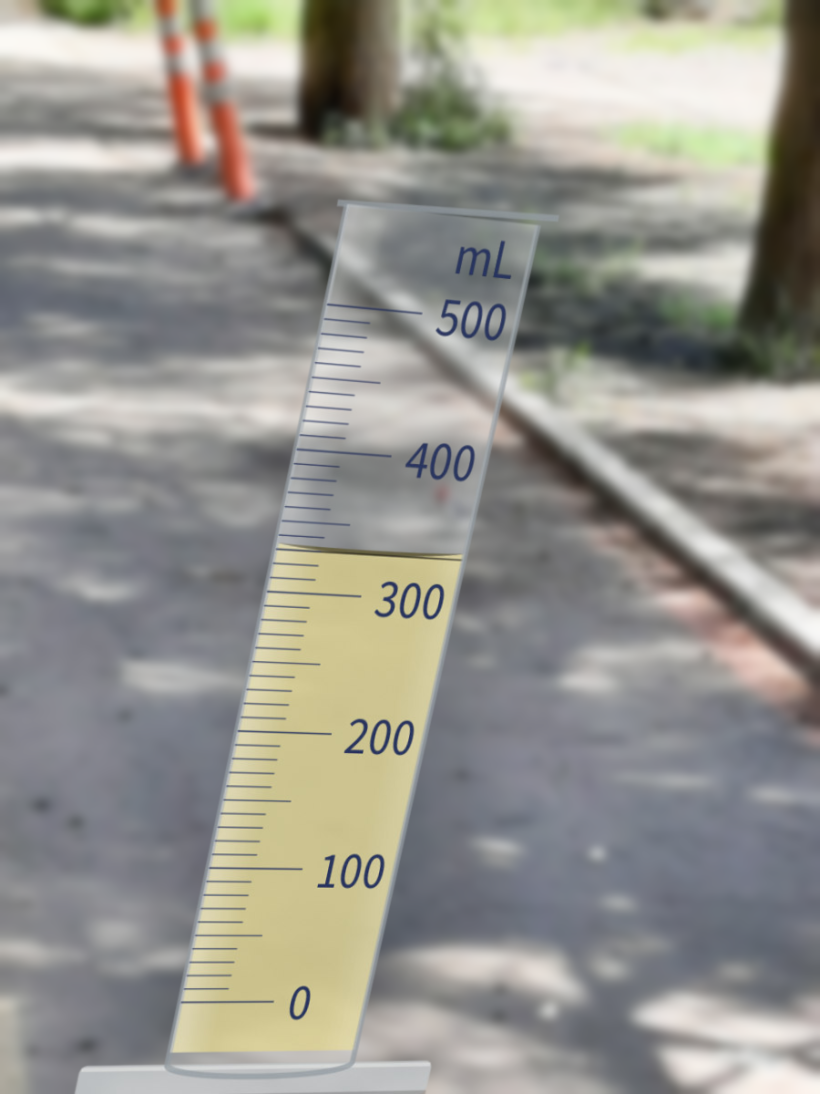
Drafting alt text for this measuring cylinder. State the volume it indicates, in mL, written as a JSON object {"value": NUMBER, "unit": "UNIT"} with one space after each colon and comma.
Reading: {"value": 330, "unit": "mL"}
